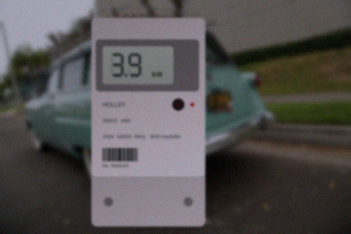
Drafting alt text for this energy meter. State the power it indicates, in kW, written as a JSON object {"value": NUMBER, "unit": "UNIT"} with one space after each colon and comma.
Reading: {"value": 3.9, "unit": "kW"}
